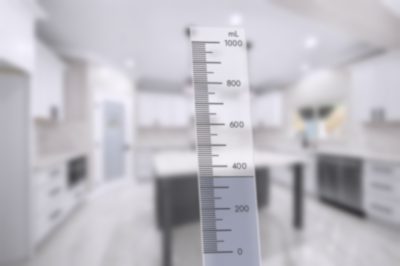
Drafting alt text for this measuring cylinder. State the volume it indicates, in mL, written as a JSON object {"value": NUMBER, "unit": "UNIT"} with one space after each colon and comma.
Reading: {"value": 350, "unit": "mL"}
